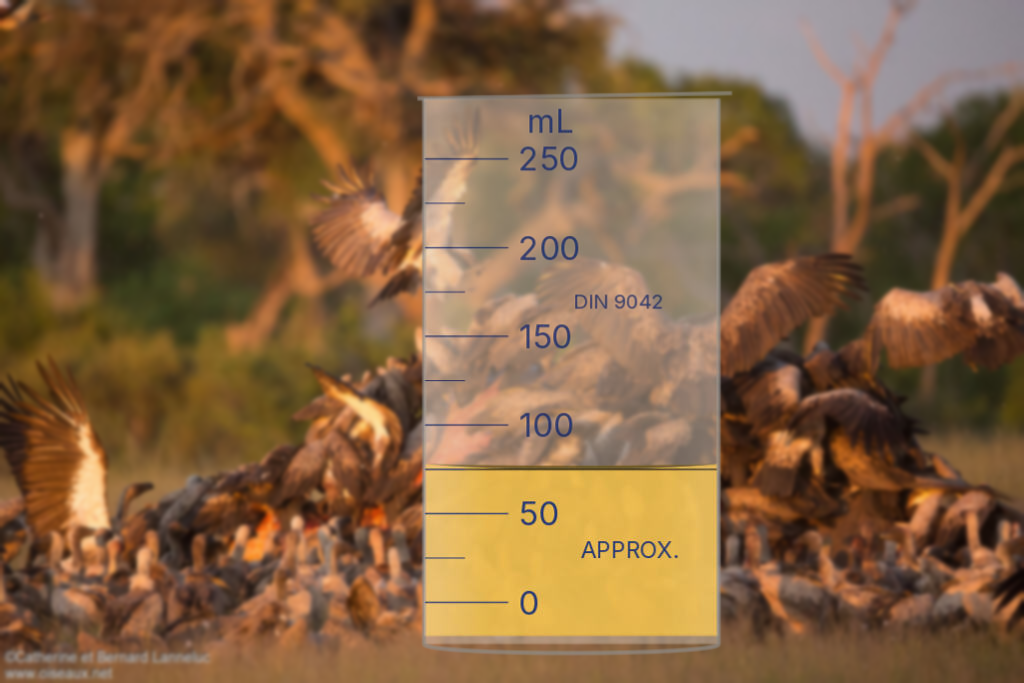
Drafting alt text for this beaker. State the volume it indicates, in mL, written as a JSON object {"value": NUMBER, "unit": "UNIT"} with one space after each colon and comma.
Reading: {"value": 75, "unit": "mL"}
